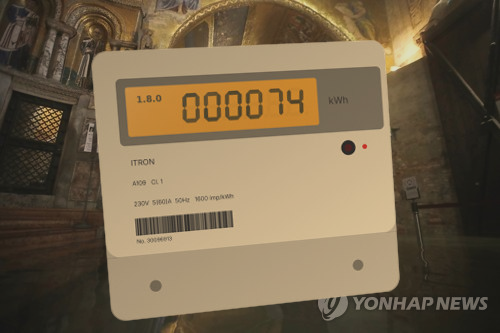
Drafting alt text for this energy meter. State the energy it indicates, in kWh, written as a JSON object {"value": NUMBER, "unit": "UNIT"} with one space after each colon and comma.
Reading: {"value": 74, "unit": "kWh"}
